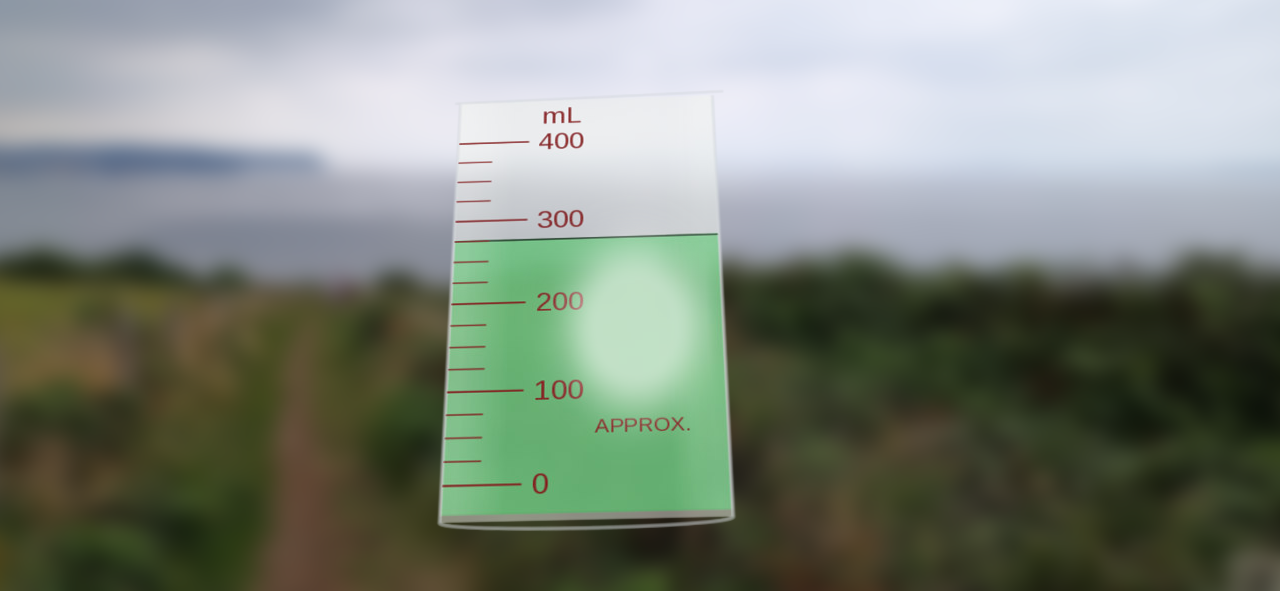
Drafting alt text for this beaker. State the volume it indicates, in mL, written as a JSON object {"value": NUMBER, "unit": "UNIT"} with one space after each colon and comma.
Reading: {"value": 275, "unit": "mL"}
